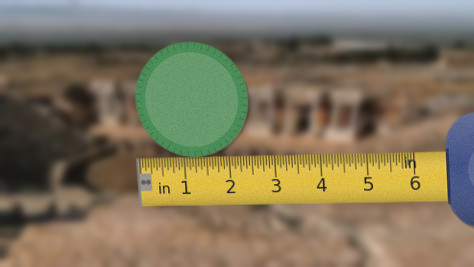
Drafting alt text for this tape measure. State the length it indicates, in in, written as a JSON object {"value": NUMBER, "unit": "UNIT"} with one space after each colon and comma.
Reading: {"value": 2.5, "unit": "in"}
